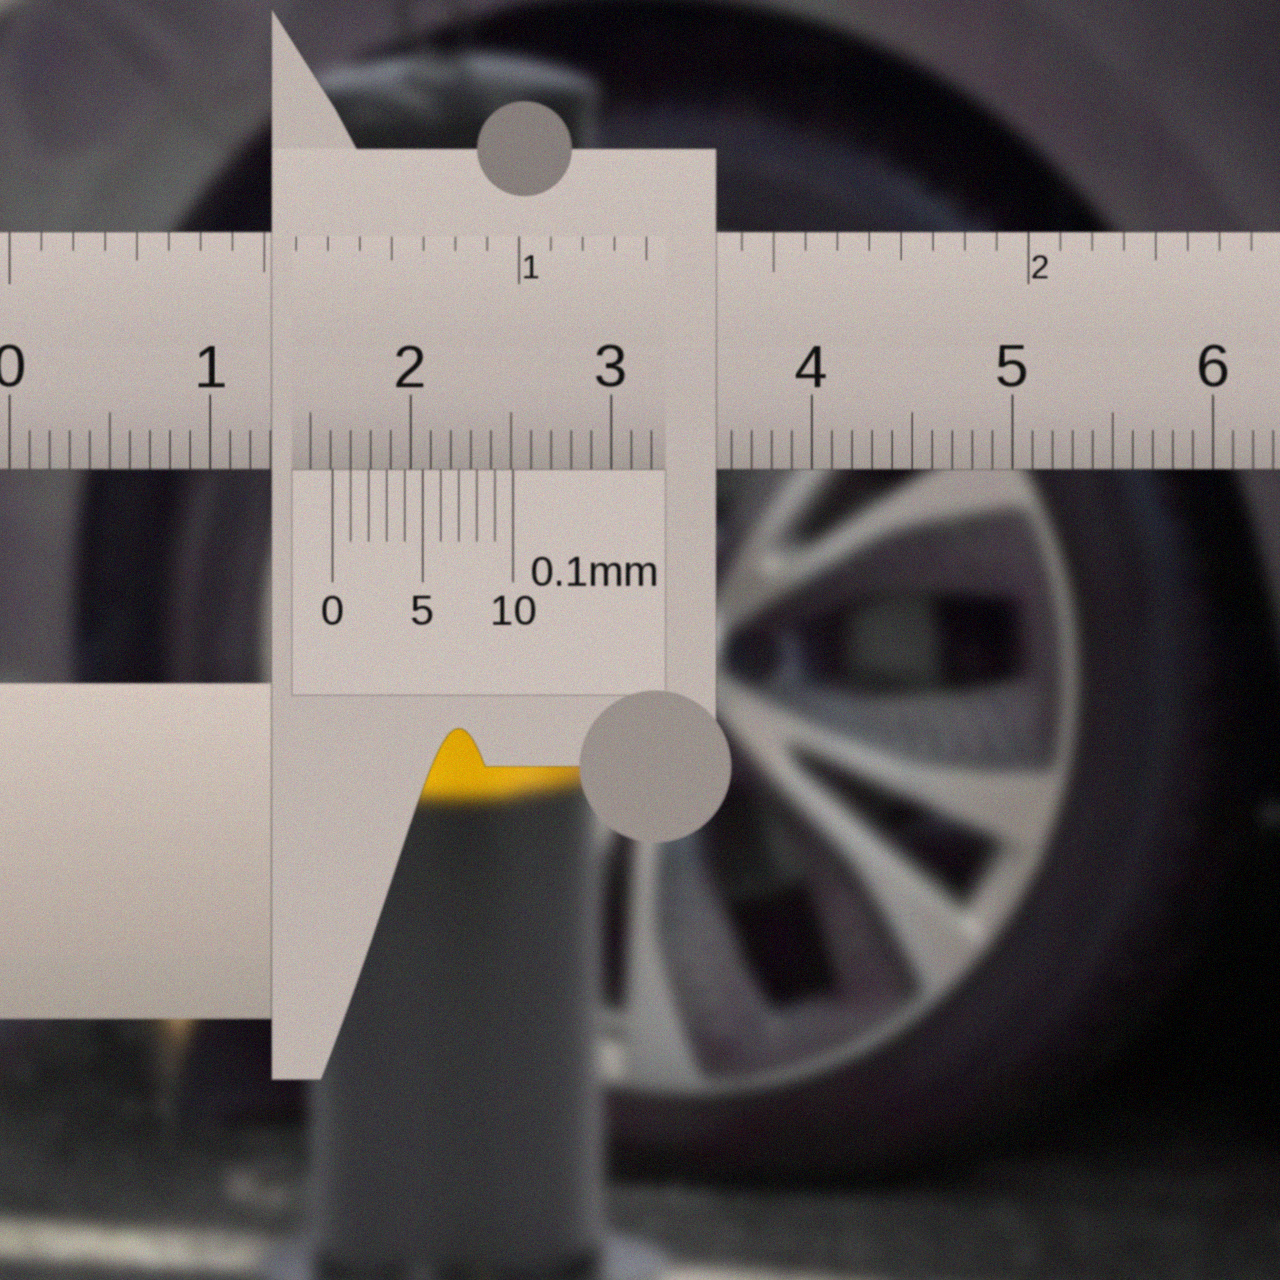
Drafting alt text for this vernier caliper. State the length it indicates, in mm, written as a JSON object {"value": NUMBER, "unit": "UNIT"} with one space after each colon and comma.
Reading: {"value": 16.1, "unit": "mm"}
